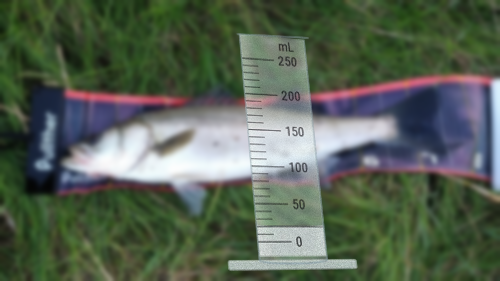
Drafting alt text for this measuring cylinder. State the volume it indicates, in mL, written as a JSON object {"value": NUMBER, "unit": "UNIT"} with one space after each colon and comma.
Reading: {"value": 20, "unit": "mL"}
